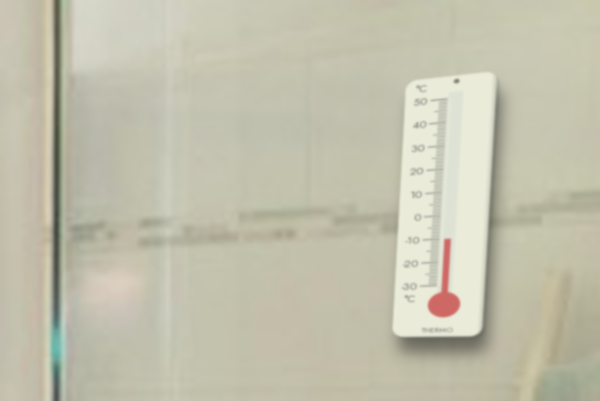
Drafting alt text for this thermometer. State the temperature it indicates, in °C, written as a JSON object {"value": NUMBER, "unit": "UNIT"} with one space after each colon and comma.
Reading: {"value": -10, "unit": "°C"}
